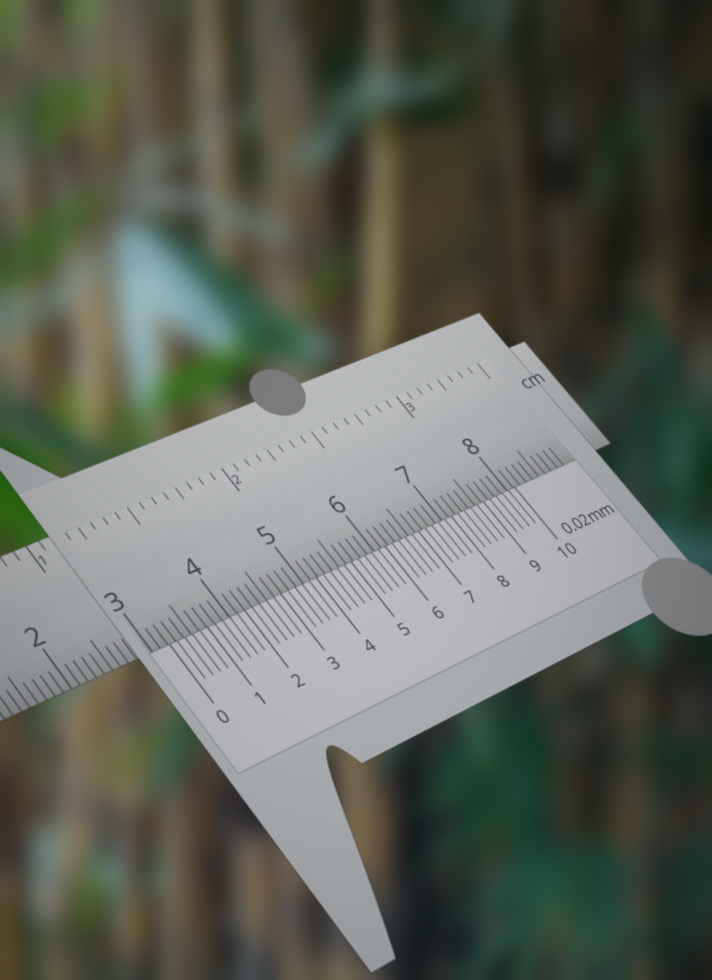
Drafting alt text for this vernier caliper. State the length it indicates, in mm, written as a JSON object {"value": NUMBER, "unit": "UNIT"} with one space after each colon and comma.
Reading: {"value": 32.2, "unit": "mm"}
